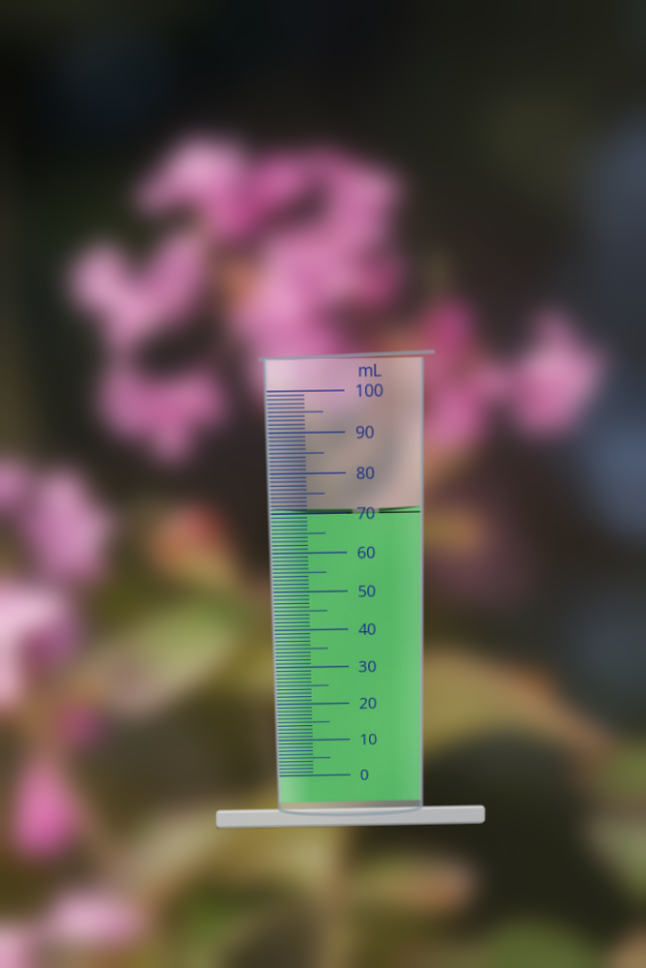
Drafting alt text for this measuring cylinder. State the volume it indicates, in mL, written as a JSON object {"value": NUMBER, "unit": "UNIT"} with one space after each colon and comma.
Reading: {"value": 70, "unit": "mL"}
